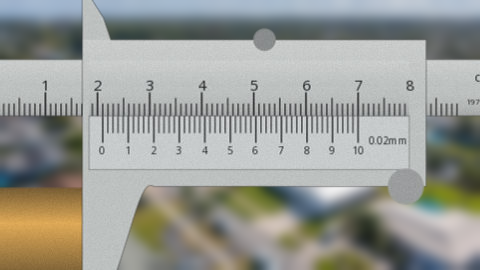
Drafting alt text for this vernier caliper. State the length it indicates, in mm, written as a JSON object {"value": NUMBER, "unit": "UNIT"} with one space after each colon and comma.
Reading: {"value": 21.0, "unit": "mm"}
